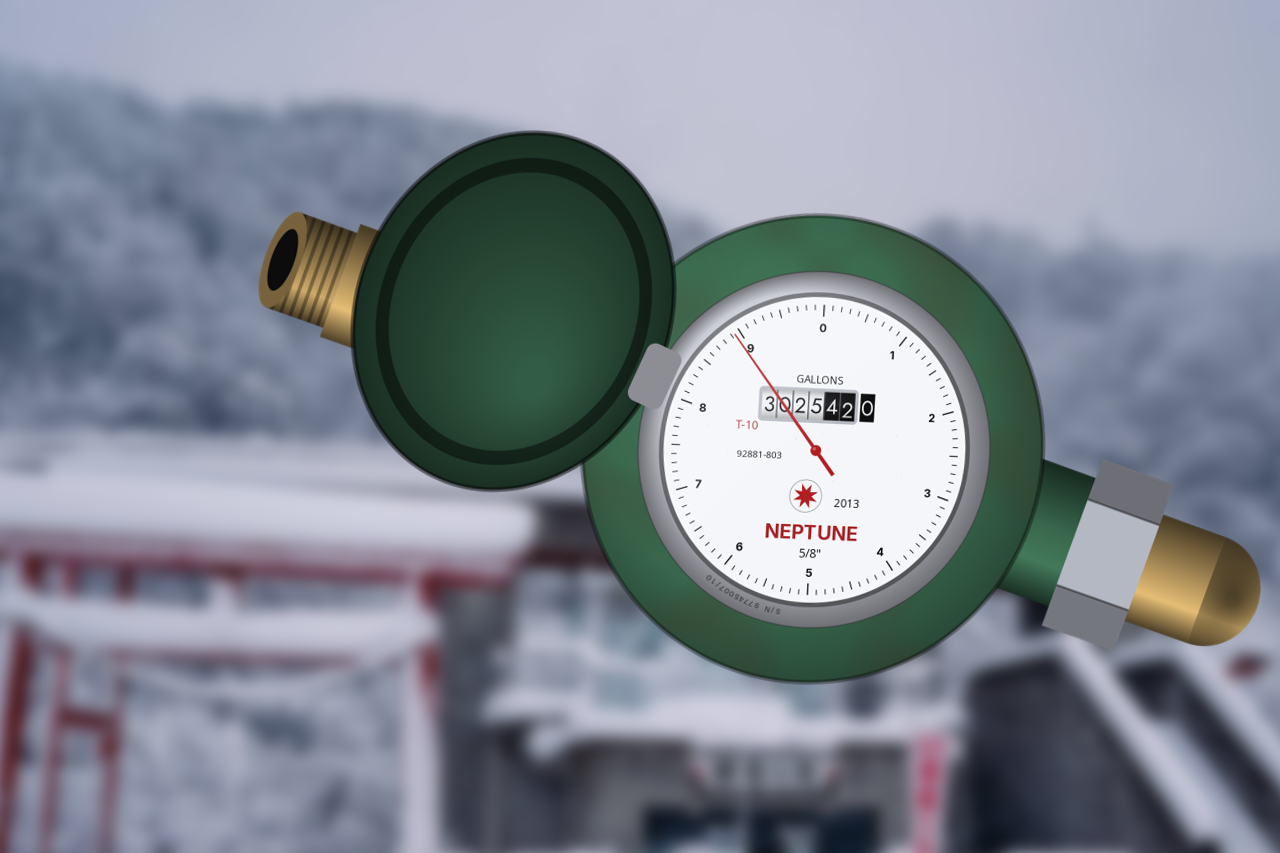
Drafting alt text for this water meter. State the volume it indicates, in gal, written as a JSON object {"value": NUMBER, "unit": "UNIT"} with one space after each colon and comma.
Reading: {"value": 3025418.9, "unit": "gal"}
